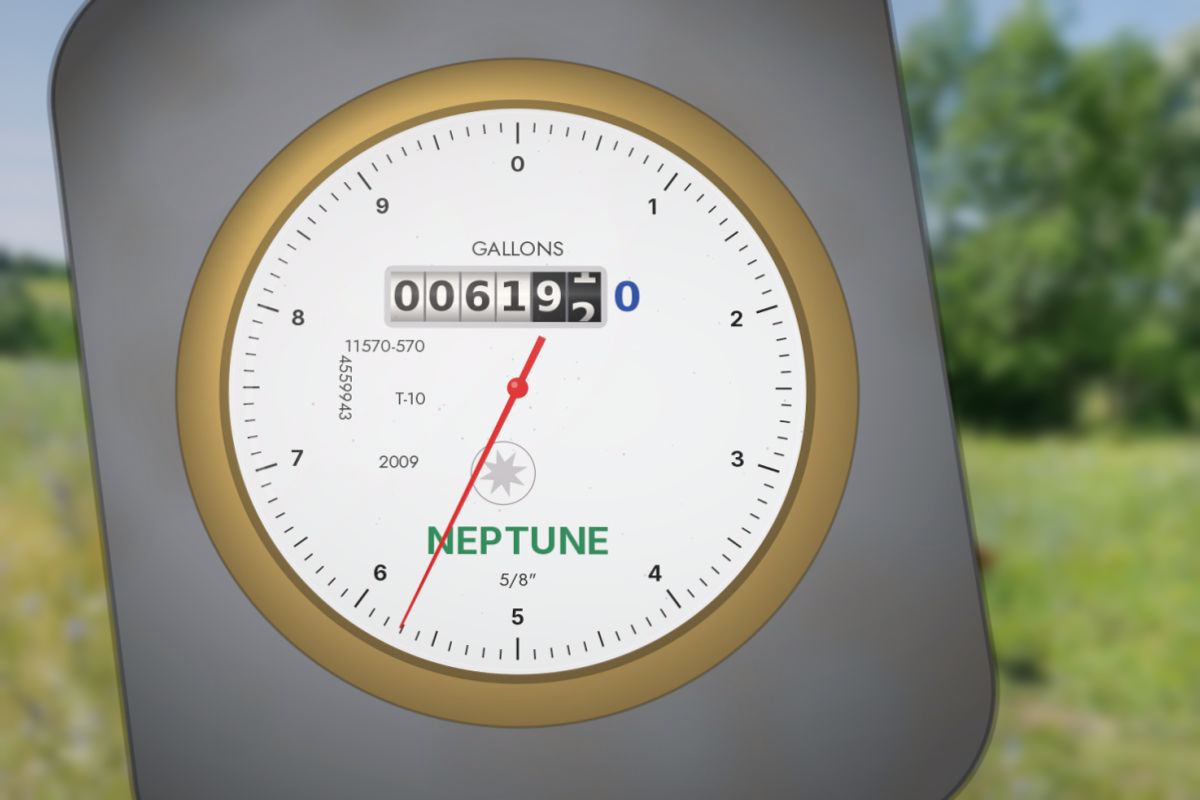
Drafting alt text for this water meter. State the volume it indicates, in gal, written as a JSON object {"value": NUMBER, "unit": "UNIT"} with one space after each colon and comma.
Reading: {"value": 61915.7, "unit": "gal"}
